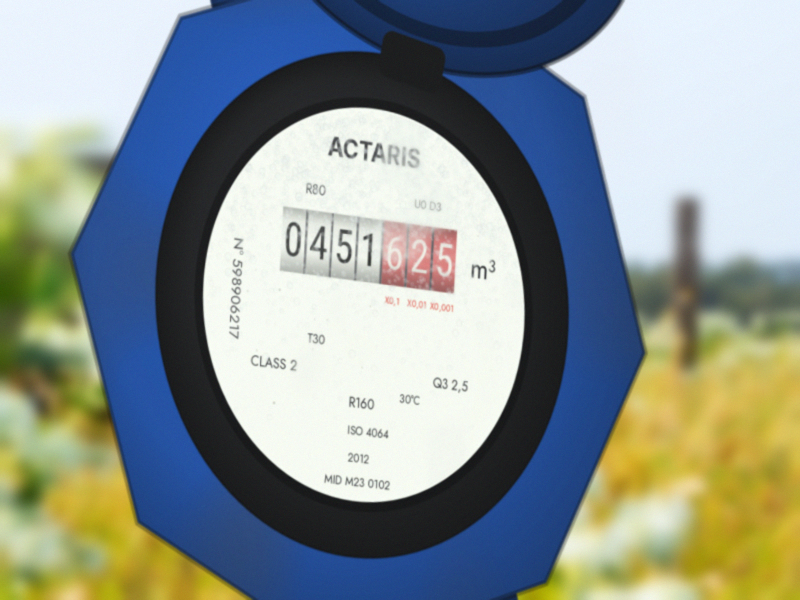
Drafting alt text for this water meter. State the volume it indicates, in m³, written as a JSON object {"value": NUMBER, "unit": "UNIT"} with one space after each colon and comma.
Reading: {"value": 451.625, "unit": "m³"}
